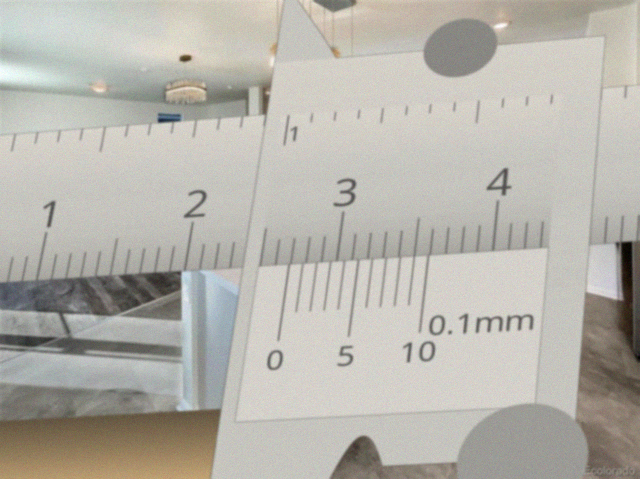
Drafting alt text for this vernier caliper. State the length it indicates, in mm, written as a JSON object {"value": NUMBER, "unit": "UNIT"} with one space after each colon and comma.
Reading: {"value": 26.9, "unit": "mm"}
